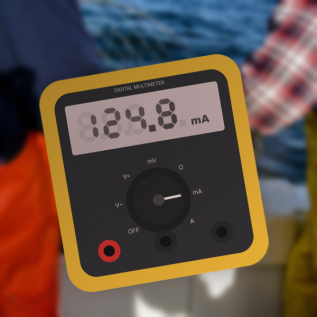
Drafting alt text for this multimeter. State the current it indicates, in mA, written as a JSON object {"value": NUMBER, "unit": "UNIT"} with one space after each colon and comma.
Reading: {"value": 124.8, "unit": "mA"}
